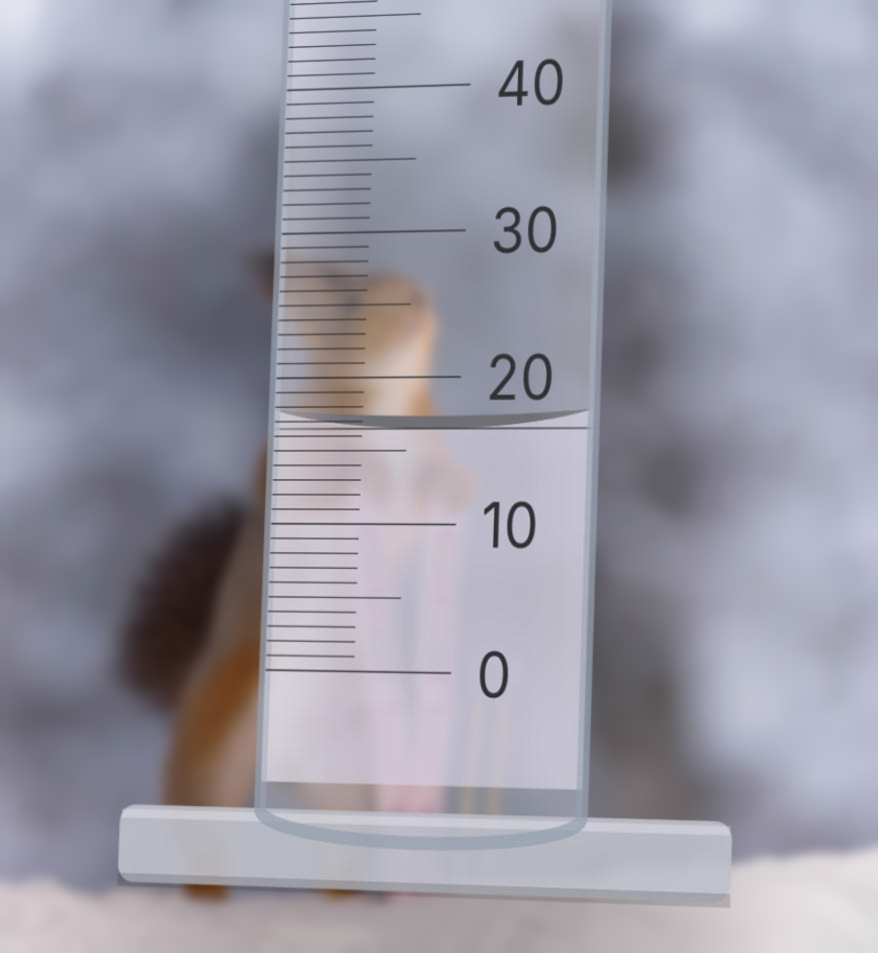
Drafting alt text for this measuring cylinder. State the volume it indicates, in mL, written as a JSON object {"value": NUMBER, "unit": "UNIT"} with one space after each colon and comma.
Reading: {"value": 16.5, "unit": "mL"}
